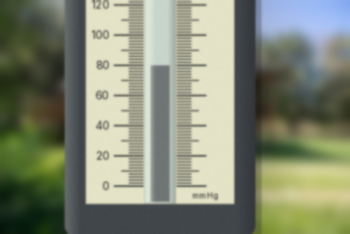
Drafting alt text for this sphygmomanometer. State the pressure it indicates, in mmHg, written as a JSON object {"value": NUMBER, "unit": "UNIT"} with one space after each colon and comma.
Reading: {"value": 80, "unit": "mmHg"}
